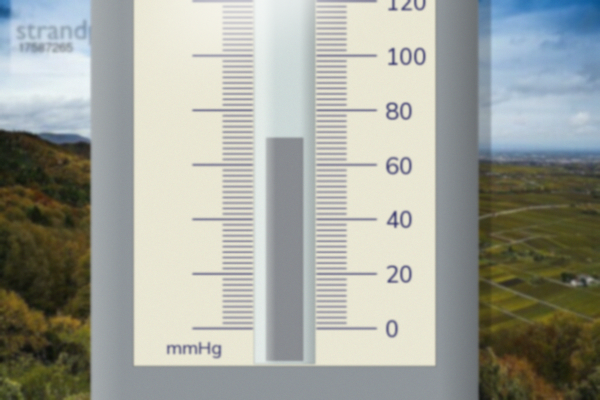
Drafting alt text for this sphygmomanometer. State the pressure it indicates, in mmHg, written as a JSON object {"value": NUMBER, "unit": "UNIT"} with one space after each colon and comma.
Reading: {"value": 70, "unit": "mmHg"}
